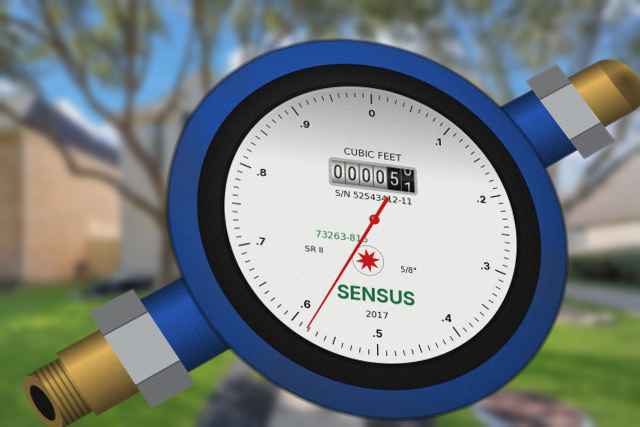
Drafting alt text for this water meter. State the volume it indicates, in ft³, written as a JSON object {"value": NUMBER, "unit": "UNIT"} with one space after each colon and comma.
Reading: {"value": 50.58, "unit": "ft³"}
